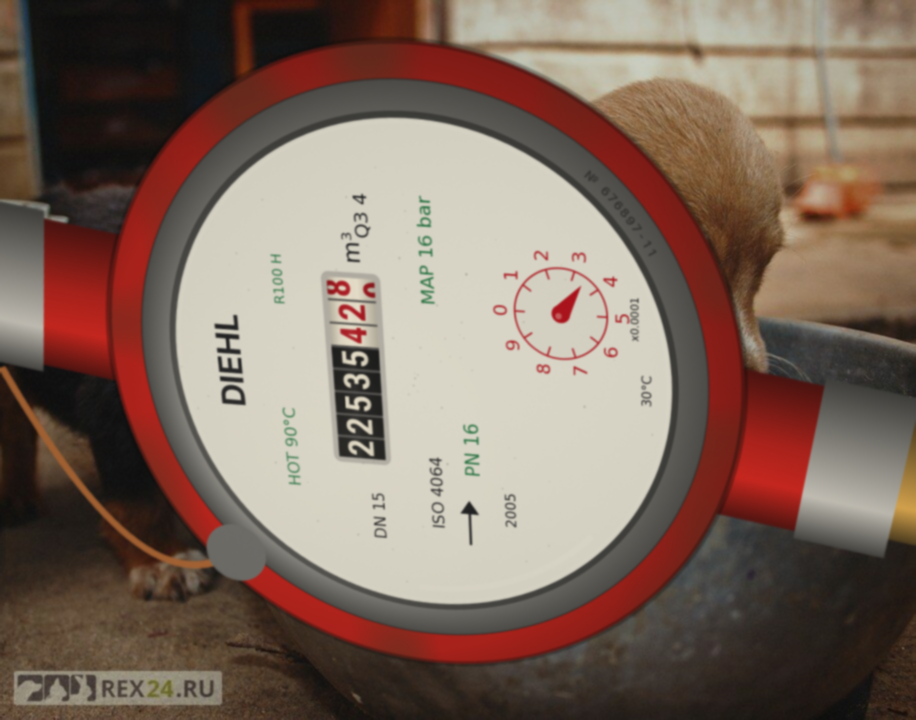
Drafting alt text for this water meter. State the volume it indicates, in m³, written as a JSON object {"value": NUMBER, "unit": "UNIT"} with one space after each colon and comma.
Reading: {"value": 22535.4283, "unit": "m³"}
